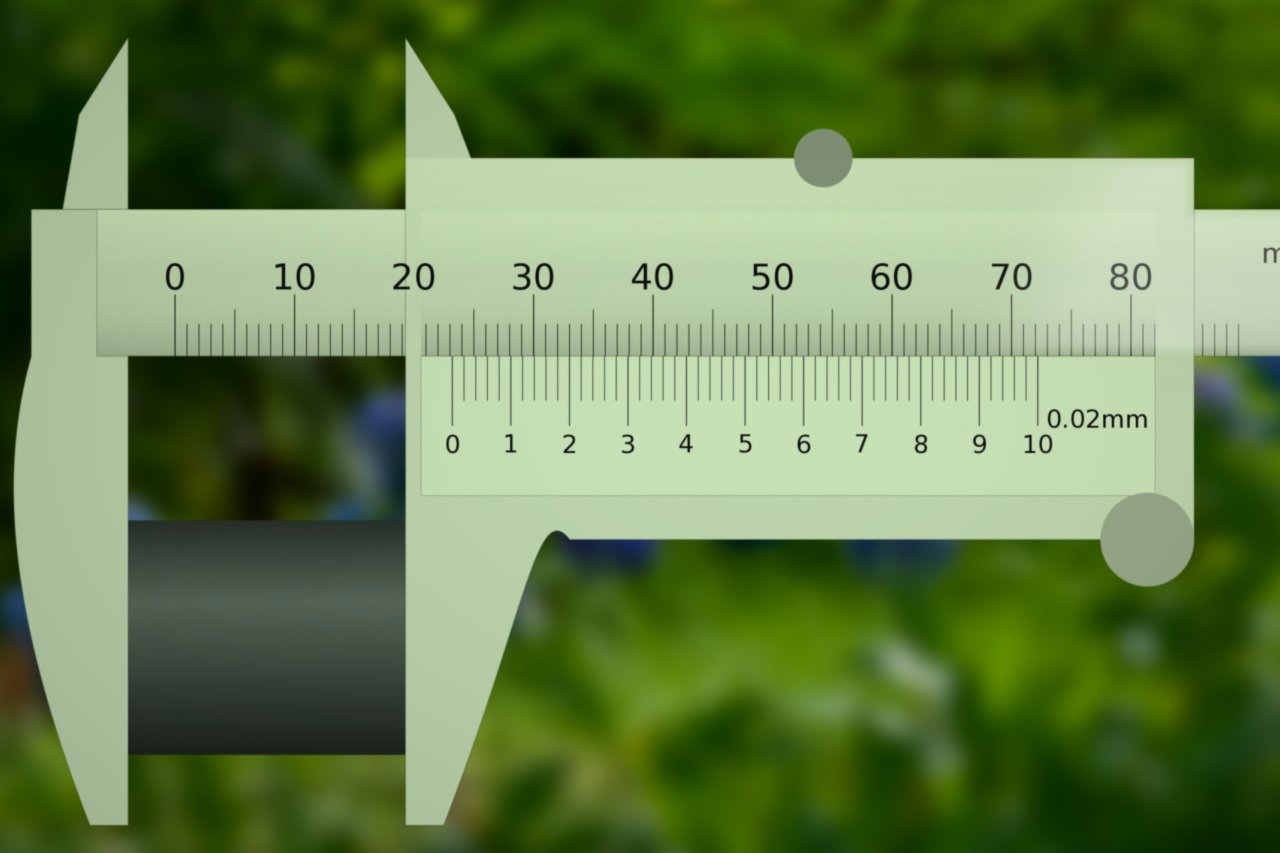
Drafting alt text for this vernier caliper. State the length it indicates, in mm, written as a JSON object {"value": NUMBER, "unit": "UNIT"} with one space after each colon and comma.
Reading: {"value": 23.2, "unit": "mm"}
